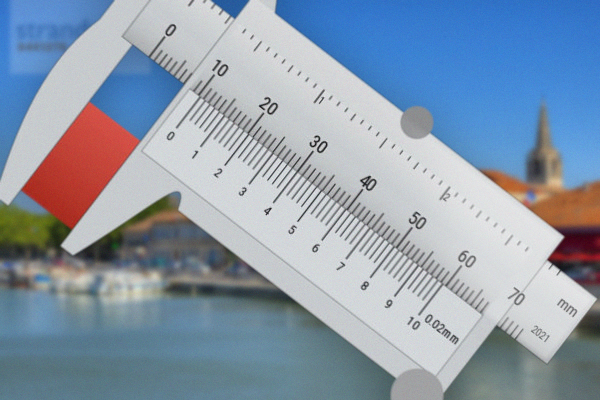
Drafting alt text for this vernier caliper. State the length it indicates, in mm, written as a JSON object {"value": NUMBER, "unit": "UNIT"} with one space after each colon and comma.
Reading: {"value": 10.4, "unit": "mm"}
